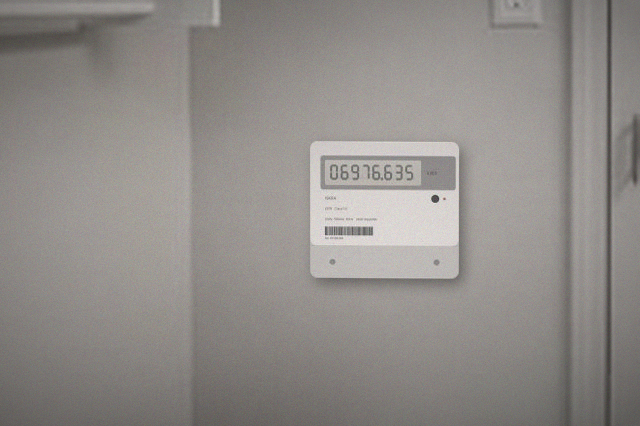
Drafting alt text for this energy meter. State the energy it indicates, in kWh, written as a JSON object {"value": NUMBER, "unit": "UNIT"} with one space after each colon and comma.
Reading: {"value": 6976.635, "unit": "kWh"}
